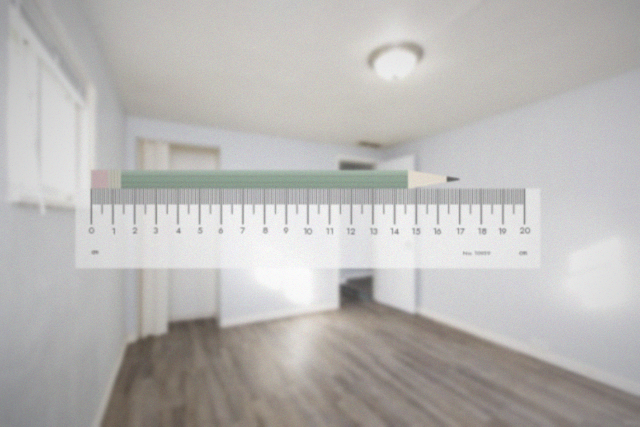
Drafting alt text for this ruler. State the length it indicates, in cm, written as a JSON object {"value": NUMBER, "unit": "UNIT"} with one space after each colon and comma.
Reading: {"value": 17, "unit": "cm"}
